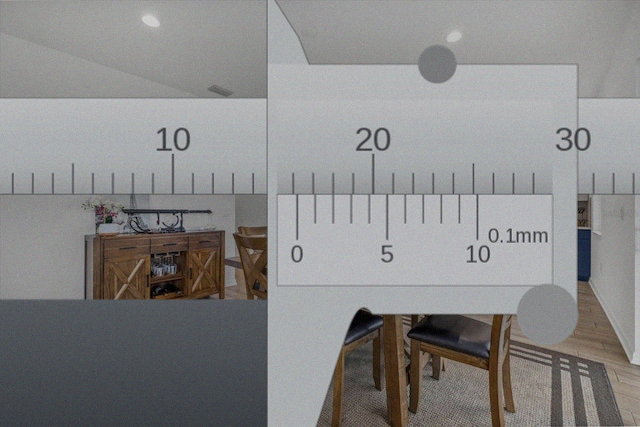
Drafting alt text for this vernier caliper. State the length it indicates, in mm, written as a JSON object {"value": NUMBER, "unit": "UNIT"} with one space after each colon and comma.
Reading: {"value": 16.2, "unit": "mm"}
